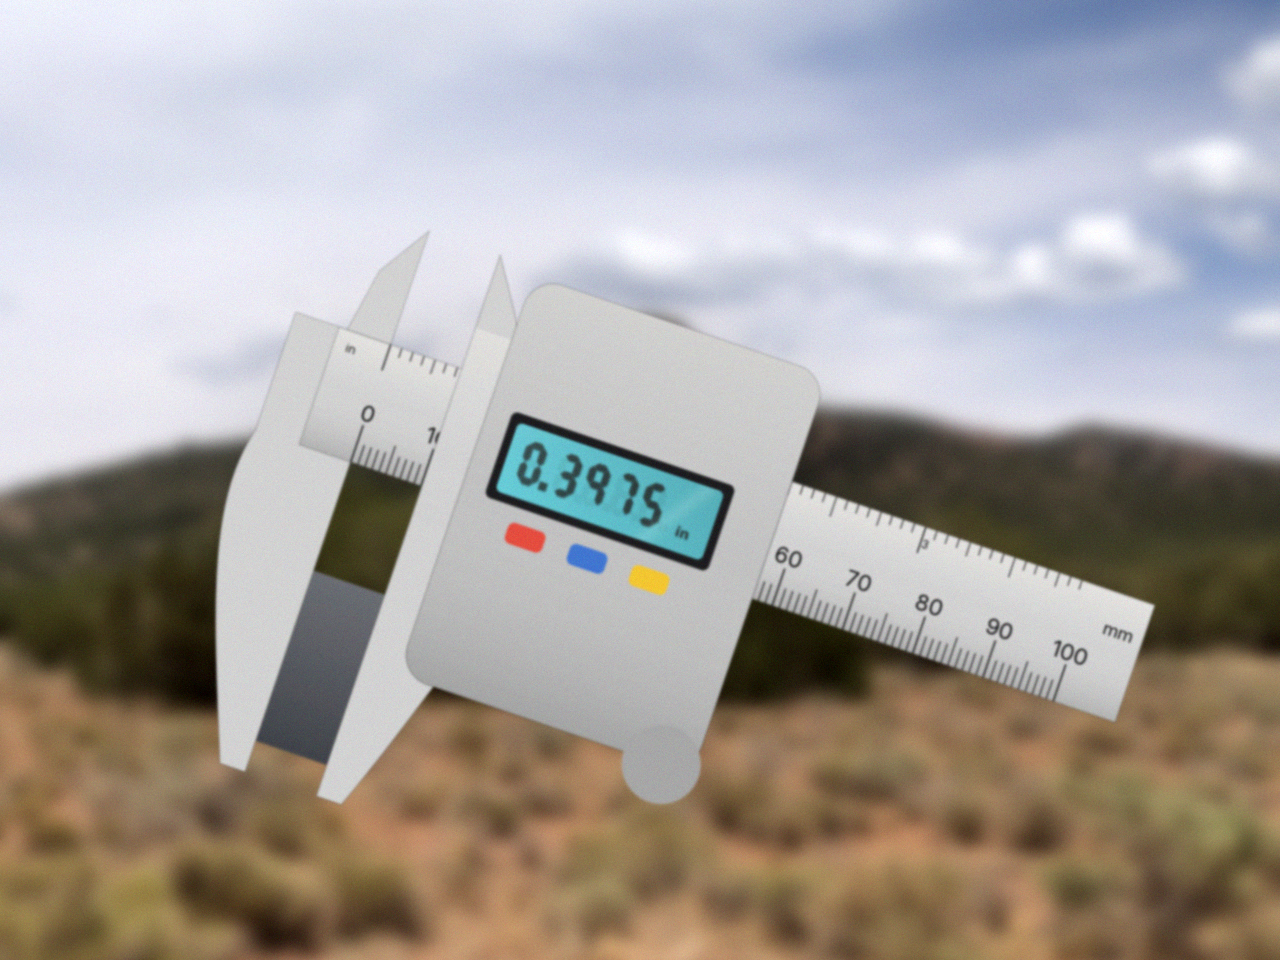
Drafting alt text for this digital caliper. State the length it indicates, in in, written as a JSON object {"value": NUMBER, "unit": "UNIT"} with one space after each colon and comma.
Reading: {"value": 0.3975, "unit": "in"}
